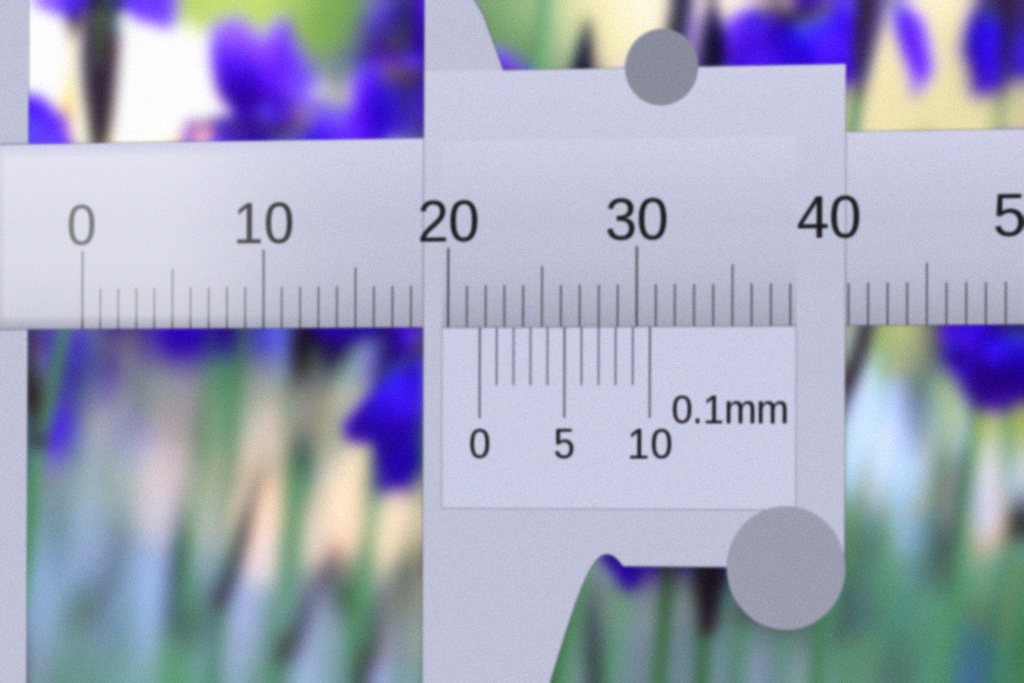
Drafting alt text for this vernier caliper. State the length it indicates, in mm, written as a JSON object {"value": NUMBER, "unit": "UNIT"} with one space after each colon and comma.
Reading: {"value": 21.7, "unit": "mm"}
